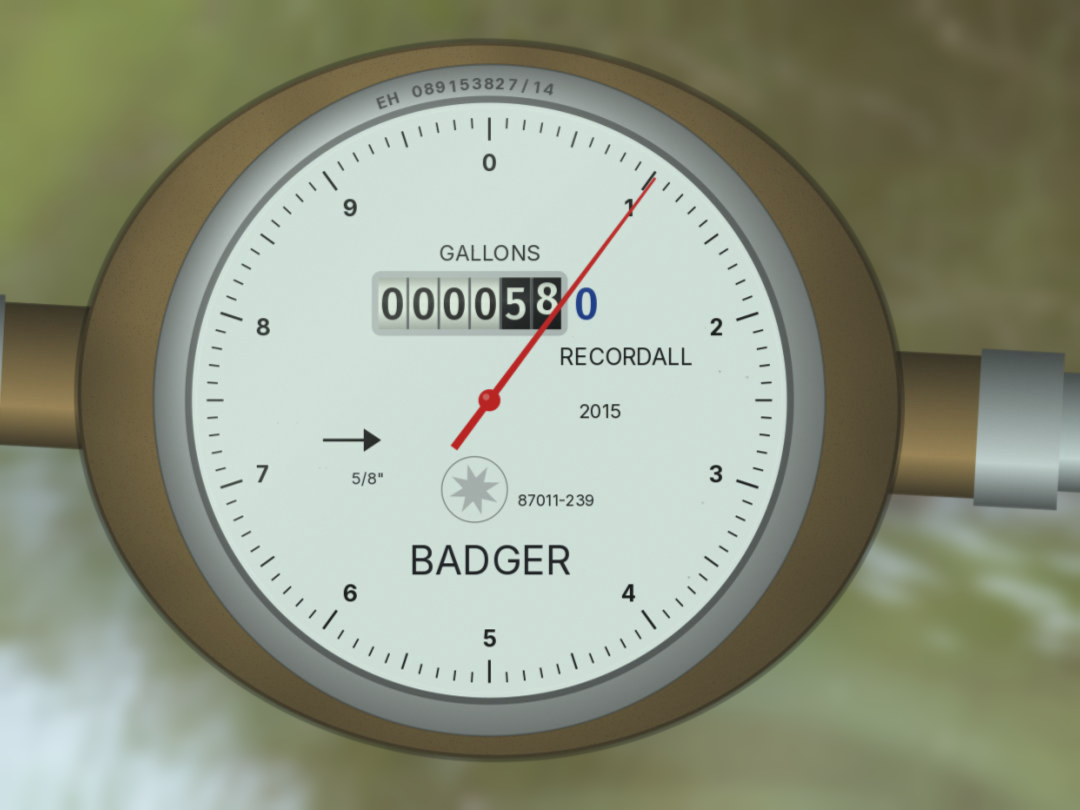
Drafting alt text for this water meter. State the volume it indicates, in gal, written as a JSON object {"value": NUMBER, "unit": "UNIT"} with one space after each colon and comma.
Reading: {"value": 581.0, "unit": "gal"}
